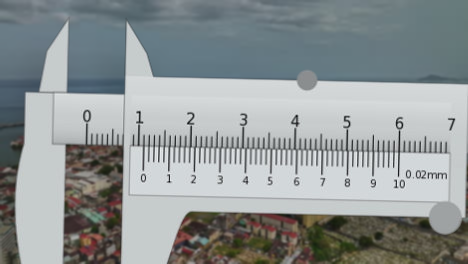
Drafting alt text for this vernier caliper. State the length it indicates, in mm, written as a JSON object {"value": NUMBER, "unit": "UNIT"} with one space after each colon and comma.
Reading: {"value": 11.0, "unit": "mm"}
